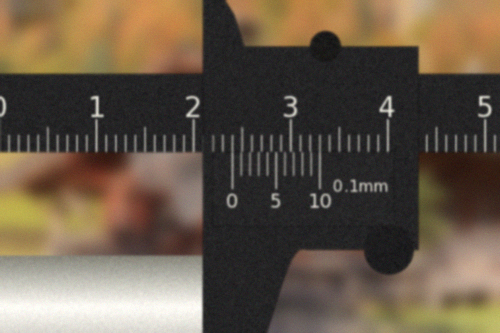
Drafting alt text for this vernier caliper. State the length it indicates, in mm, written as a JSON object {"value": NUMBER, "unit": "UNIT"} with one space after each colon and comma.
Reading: {"value": 24.0, "unit": "mm"}
